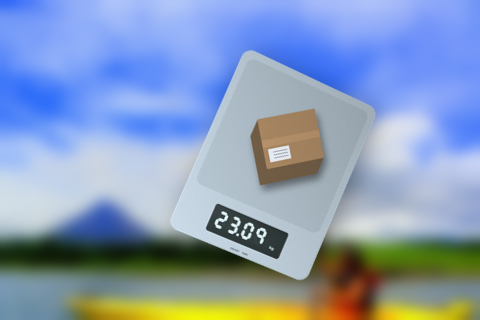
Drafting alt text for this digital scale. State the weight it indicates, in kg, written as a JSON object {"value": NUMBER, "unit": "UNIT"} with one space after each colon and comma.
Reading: {"value": 23.09, "unit": "kg"}
